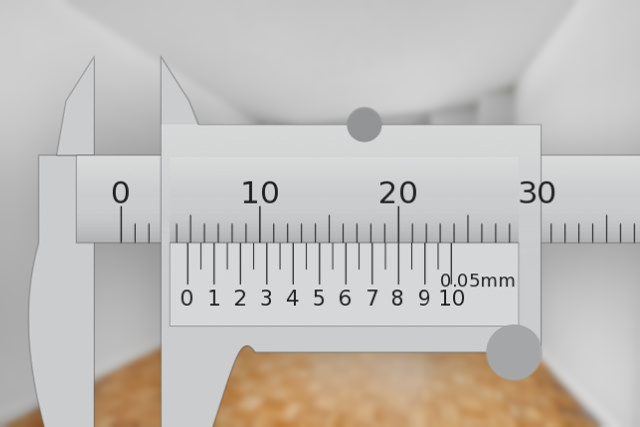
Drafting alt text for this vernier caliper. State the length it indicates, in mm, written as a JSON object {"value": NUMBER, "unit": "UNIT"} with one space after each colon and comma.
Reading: {"value": 4.8, "unit": "mm"}
